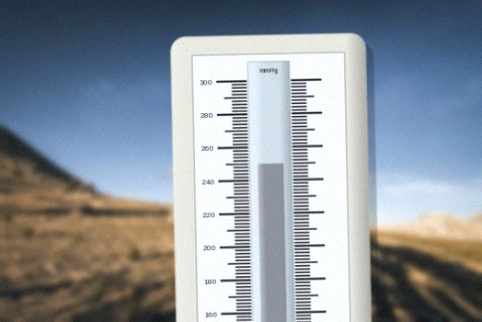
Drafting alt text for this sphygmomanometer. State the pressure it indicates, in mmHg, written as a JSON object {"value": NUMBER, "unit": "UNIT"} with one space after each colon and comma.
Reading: {"value": 250, "unit": "mmHg"}
